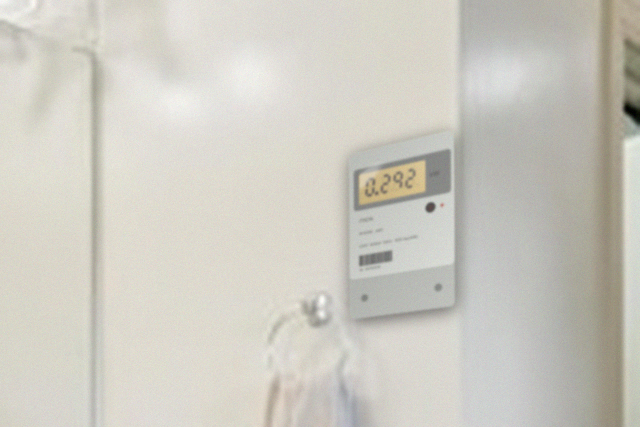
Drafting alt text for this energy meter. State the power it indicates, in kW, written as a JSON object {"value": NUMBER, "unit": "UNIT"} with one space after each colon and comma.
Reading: {"value": 0.292, "unit": "kW"}
